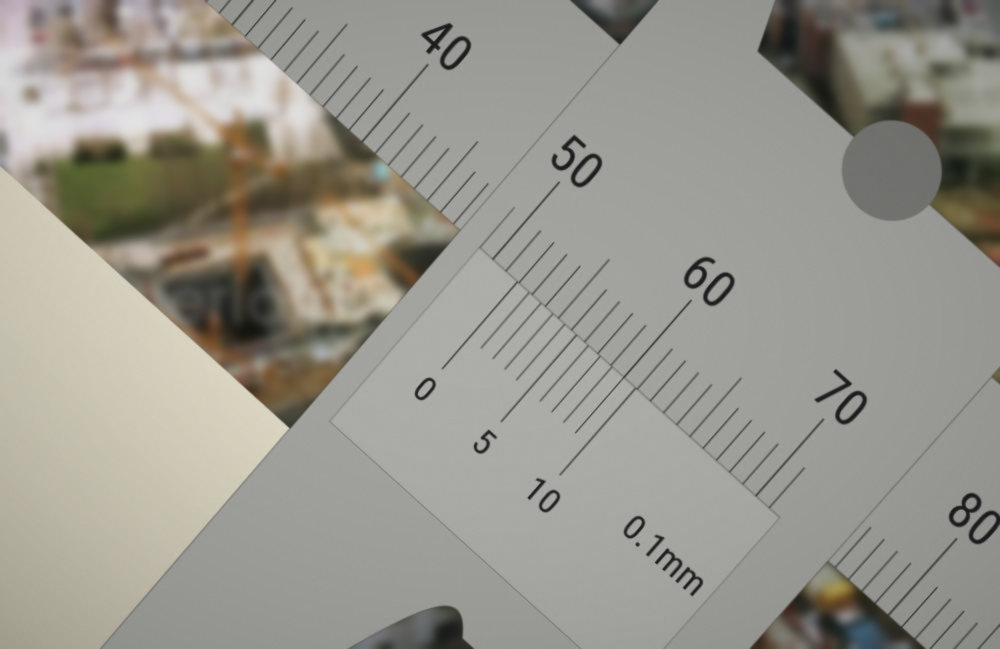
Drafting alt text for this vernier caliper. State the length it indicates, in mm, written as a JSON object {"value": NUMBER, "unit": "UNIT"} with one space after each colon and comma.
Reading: {"value": 51.9, "unit": "mm"}
